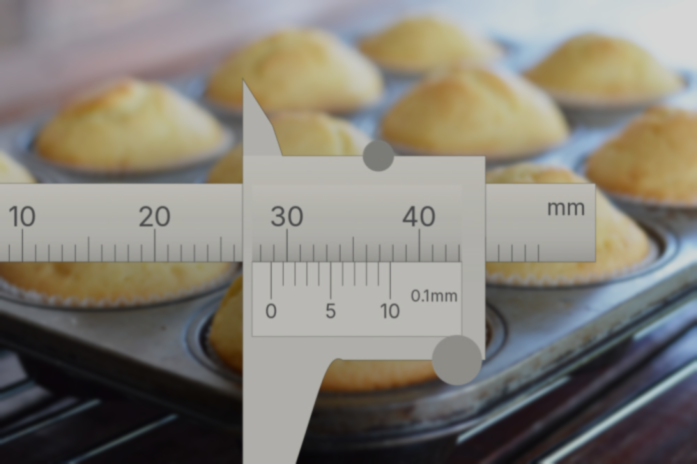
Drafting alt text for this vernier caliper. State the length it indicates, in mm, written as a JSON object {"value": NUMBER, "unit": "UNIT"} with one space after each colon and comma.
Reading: {"value": 28.8, "unit": "mm"}
